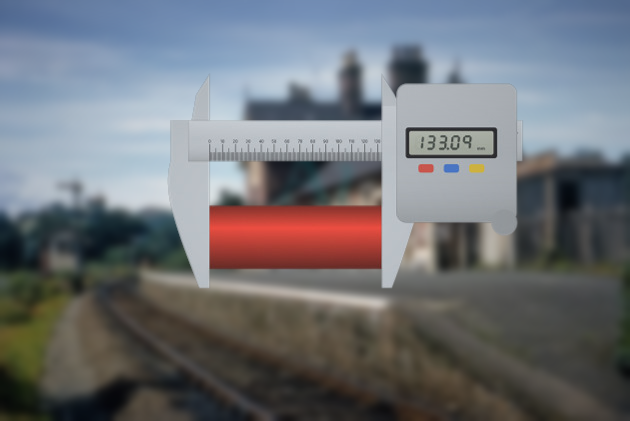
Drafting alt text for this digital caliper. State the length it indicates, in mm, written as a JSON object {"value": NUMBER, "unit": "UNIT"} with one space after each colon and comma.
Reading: {"value": 133.09, "unit": "mm"}
